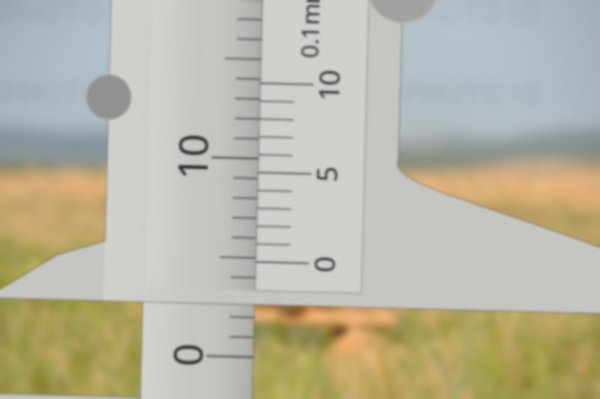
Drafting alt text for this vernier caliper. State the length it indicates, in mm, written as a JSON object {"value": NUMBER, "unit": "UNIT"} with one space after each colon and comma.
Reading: {"value": 4.8, "unit": "mm"}
